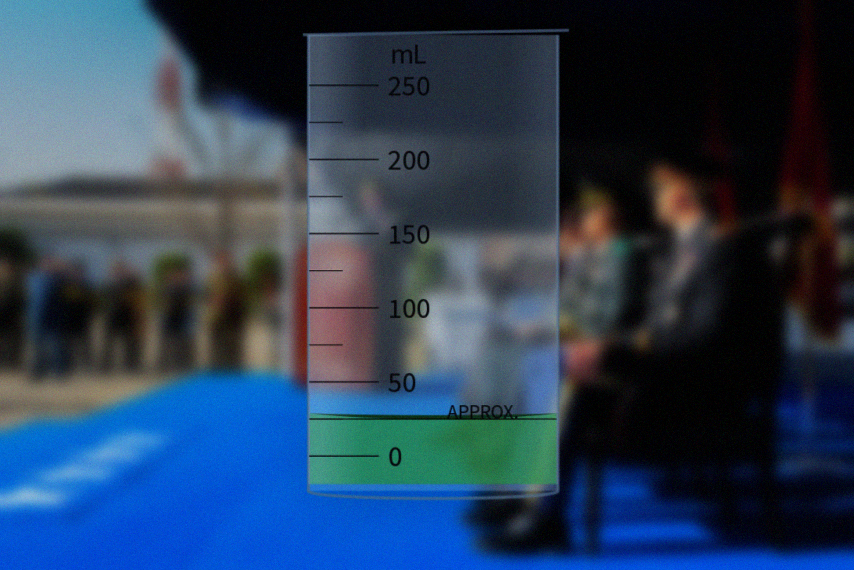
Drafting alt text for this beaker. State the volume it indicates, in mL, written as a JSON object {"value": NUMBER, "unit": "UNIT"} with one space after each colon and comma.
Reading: {"value": 25, "unit": "mL"}
